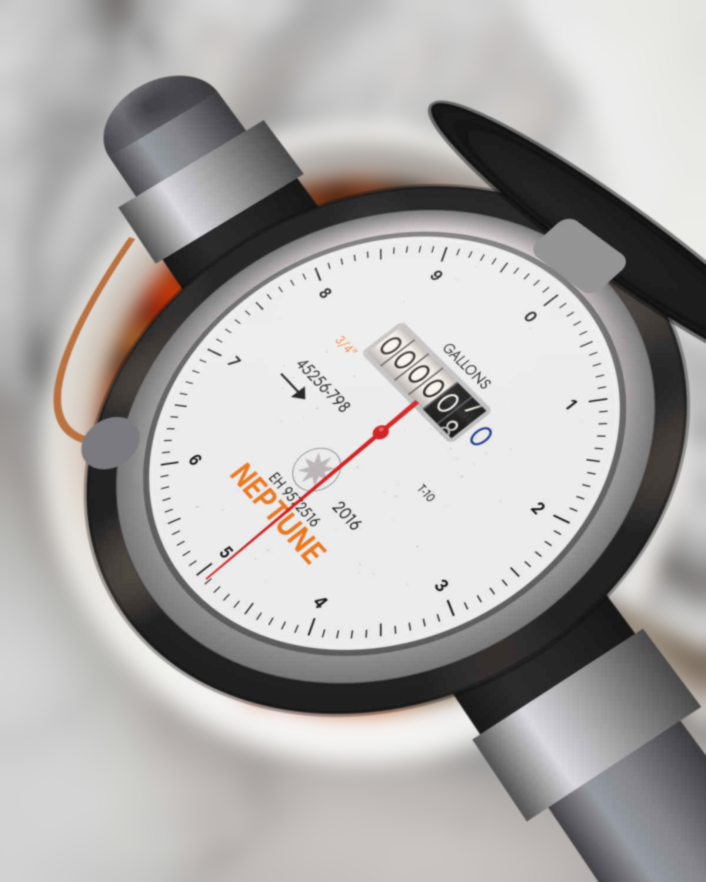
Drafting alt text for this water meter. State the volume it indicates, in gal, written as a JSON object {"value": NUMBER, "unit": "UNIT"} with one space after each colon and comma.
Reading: {"value": 74.9, "unit": "gal"}
